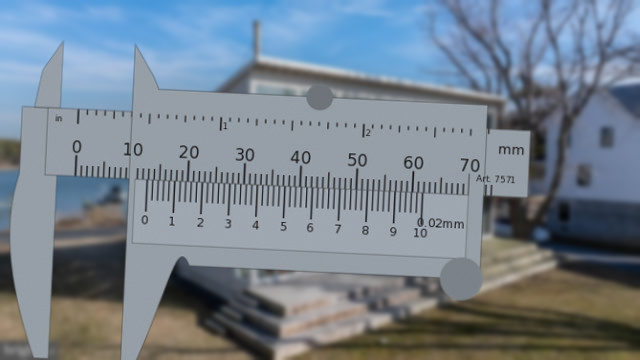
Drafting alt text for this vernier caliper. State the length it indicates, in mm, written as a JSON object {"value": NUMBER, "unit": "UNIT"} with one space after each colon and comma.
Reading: {"value": 12.8, "unit": "mm"}
